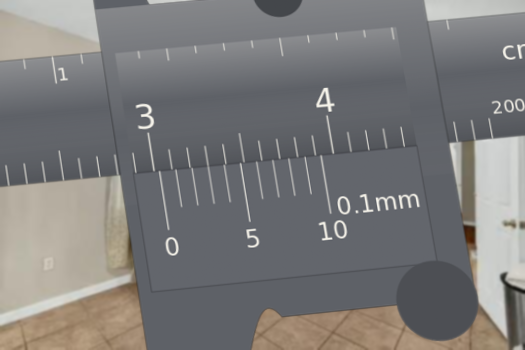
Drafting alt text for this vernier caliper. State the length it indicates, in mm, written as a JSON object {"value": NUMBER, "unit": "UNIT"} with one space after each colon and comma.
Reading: {"value": 30.3, "unit": "mm"}
